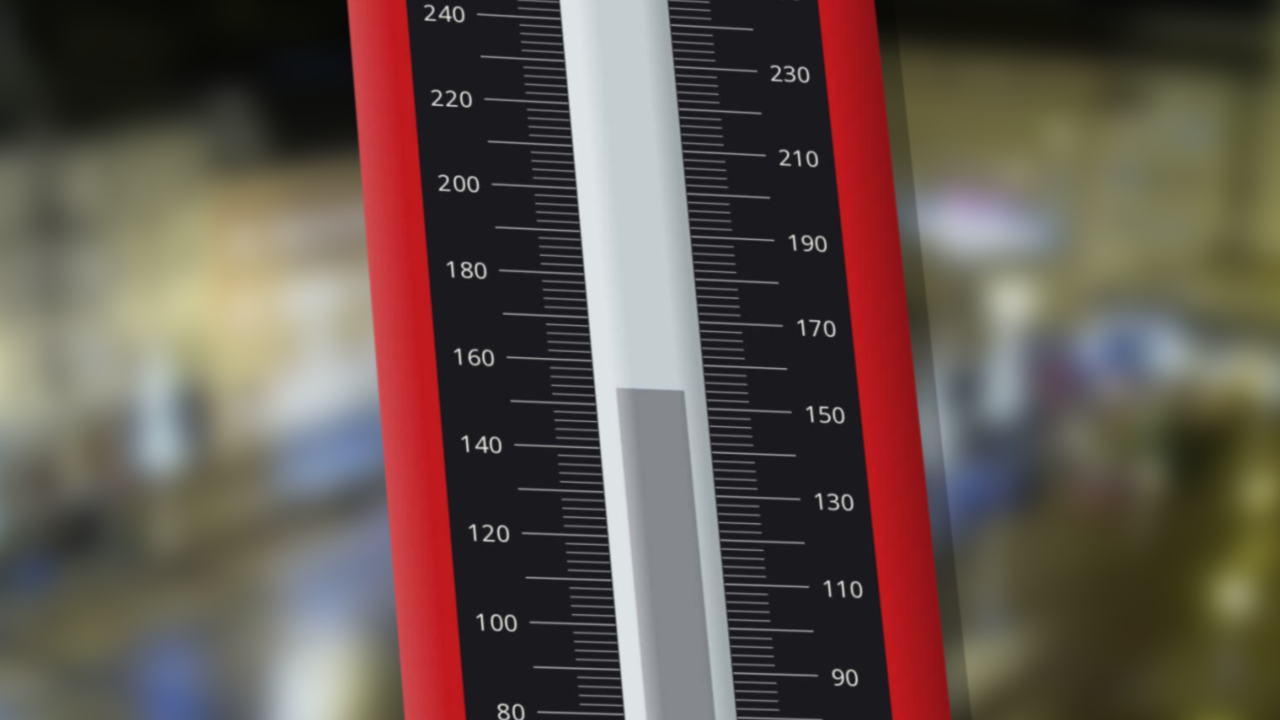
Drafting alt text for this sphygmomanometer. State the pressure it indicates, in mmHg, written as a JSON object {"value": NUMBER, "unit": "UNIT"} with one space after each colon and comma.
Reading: {"value": 154, "unit": "mmHg"}
